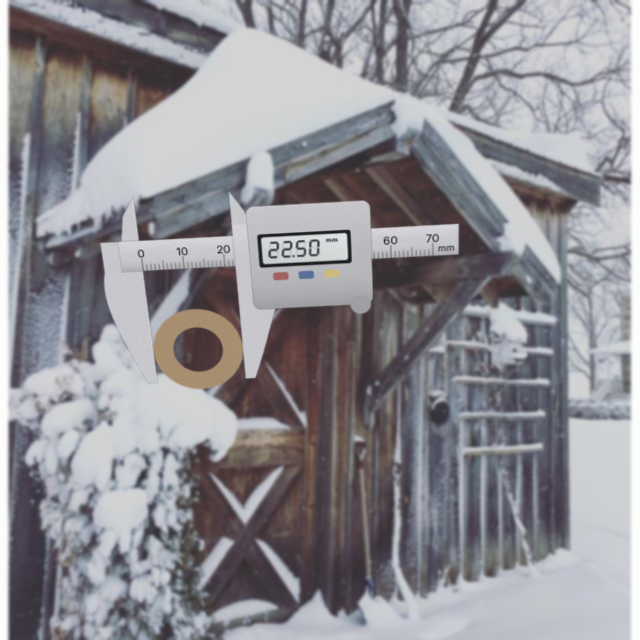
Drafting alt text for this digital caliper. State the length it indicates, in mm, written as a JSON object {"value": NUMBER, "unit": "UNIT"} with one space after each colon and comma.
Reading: {"value": 22.50, "unit": "mm"}
